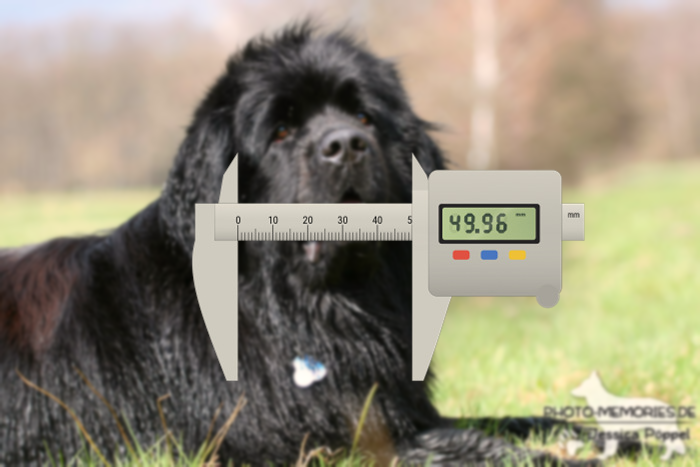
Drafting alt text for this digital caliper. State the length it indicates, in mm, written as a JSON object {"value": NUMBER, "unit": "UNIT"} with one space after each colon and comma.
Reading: {"value": 49.96, "unit": "mm"}
